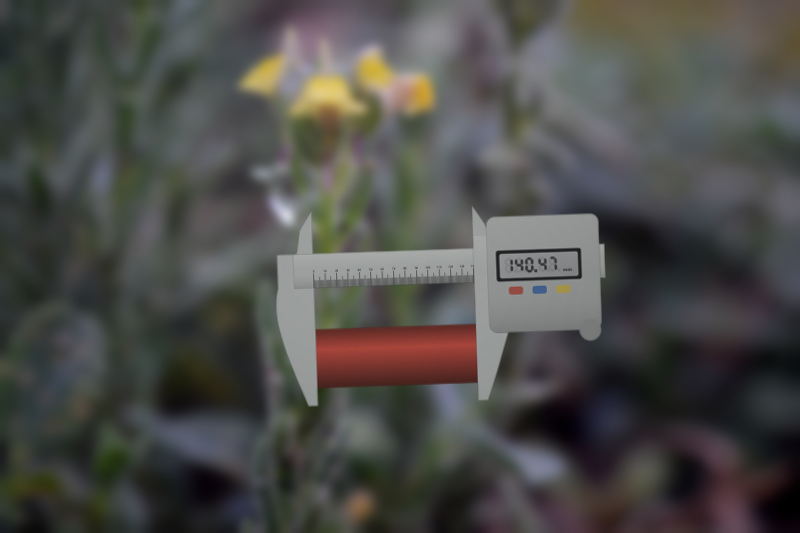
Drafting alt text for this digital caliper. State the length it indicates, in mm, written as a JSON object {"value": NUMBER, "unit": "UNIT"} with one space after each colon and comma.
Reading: {"value": 140.47, "unit": "mm"}
